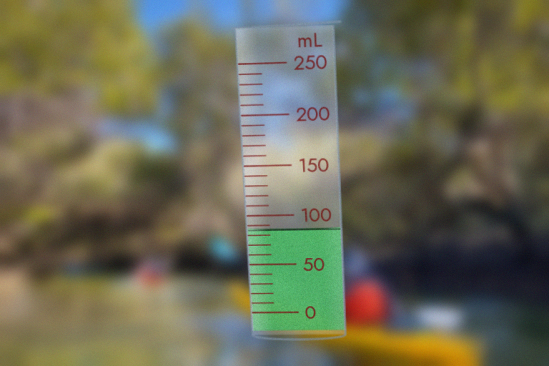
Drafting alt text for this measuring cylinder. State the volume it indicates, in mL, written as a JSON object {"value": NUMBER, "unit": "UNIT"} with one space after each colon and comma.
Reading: {"value": 85, "unit": "mL"}
